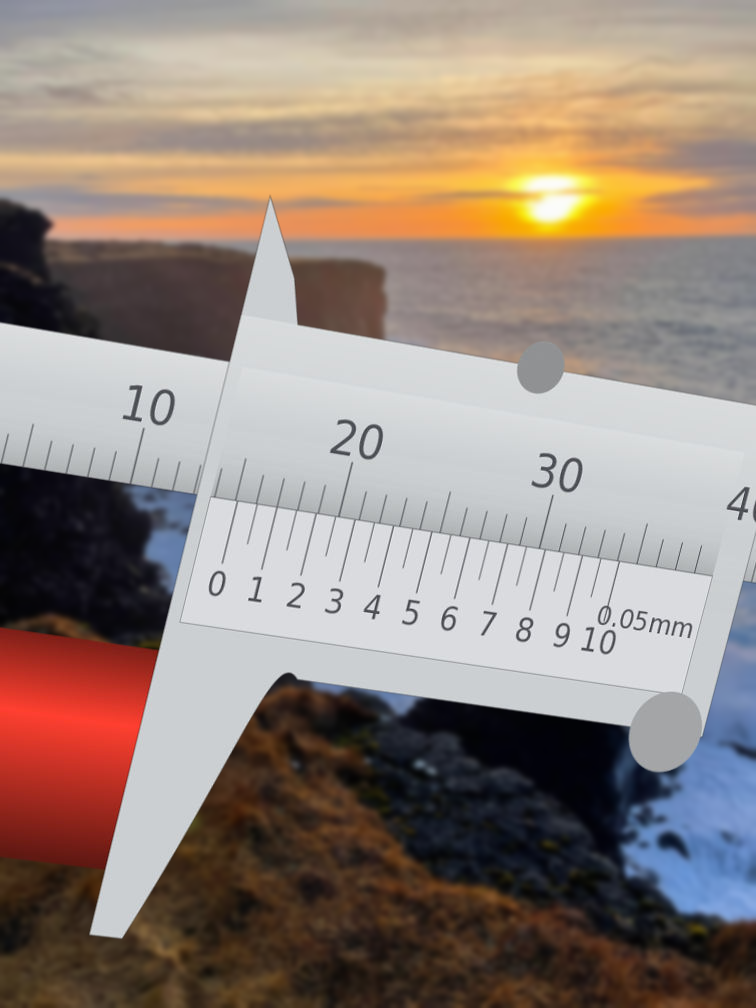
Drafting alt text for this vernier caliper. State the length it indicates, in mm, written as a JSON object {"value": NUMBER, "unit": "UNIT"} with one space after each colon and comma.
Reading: {"value": 15.1, "unit": "mm"}
